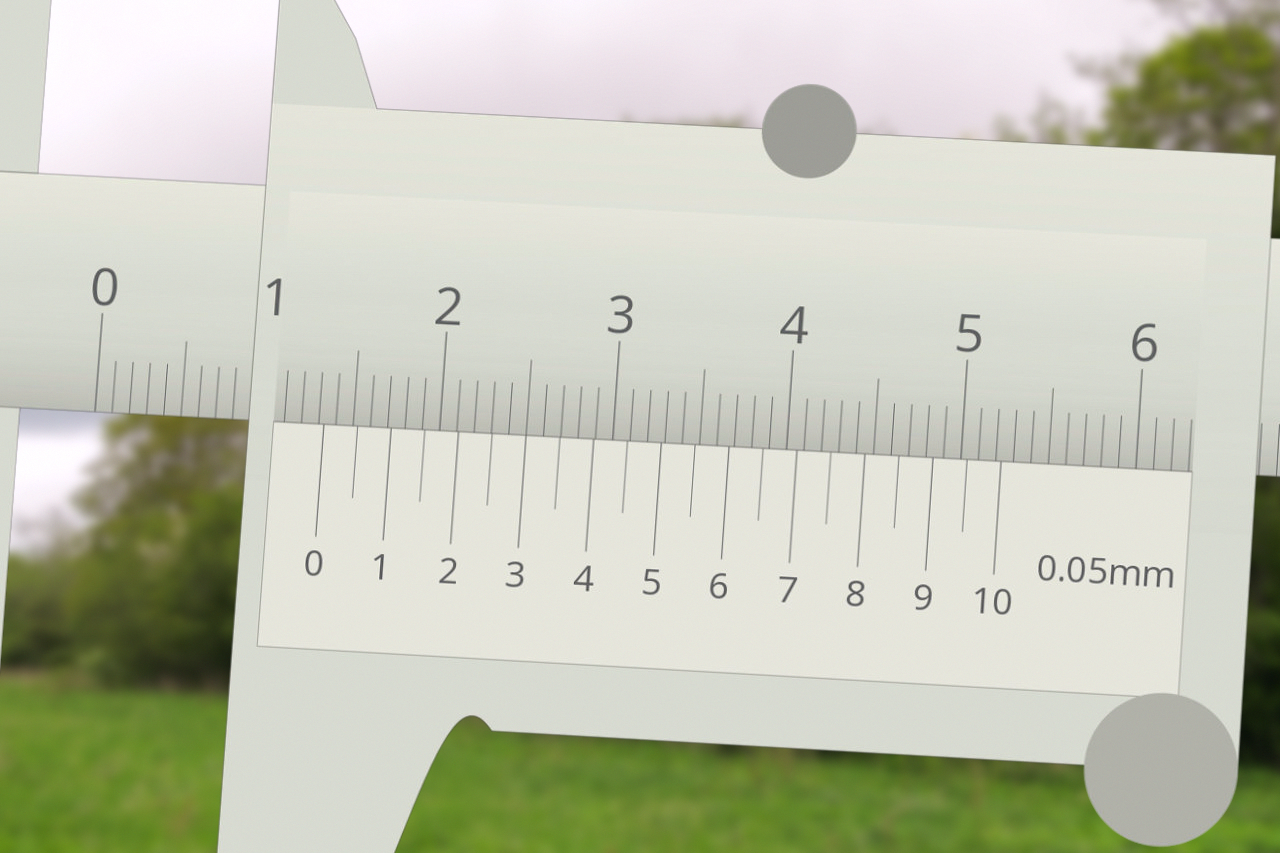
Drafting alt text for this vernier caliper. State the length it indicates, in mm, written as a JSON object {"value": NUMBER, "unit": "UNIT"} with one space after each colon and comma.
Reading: {"value": 13.3, "unit": "mm"}
